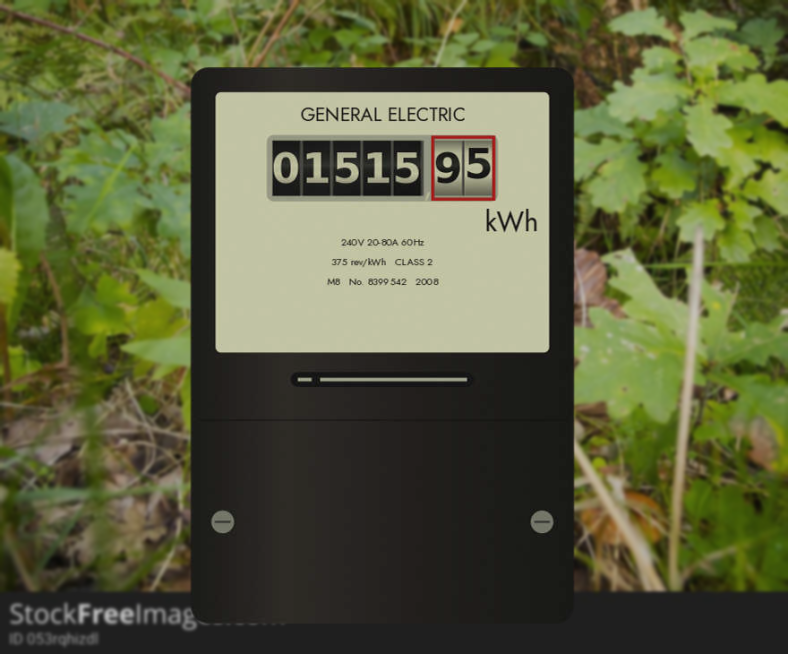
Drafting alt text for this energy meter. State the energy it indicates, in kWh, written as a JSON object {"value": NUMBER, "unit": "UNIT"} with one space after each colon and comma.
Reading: {"value": 1515.95, "unit": "kWh"}
